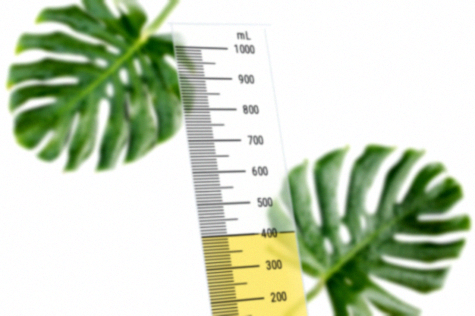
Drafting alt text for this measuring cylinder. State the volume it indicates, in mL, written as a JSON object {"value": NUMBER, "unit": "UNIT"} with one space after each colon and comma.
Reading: {"value": 400, "unit": "mL"}
